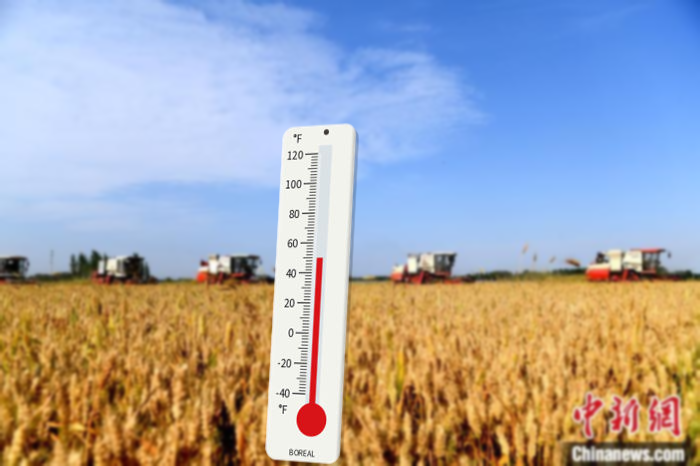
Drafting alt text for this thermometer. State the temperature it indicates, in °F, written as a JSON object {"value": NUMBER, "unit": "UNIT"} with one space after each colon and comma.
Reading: {"value": 50, "unit": "°F"}
